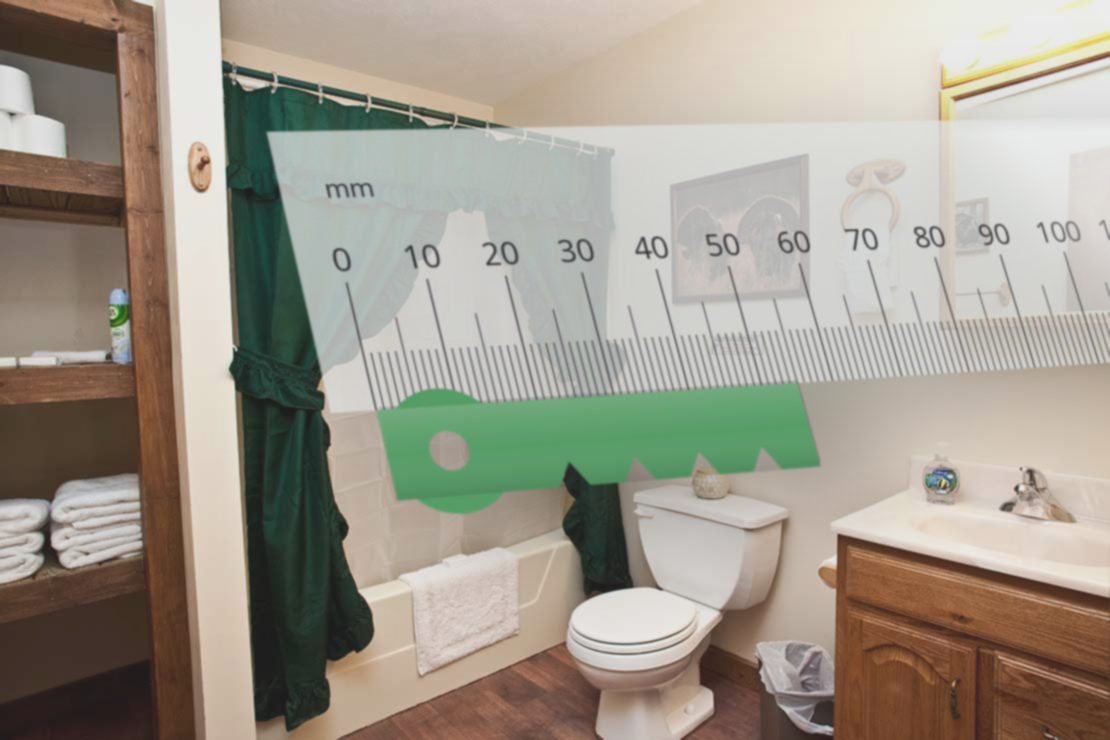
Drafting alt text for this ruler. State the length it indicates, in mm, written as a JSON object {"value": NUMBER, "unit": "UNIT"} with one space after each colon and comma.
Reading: {"value": 55, "unit": "mm"}
